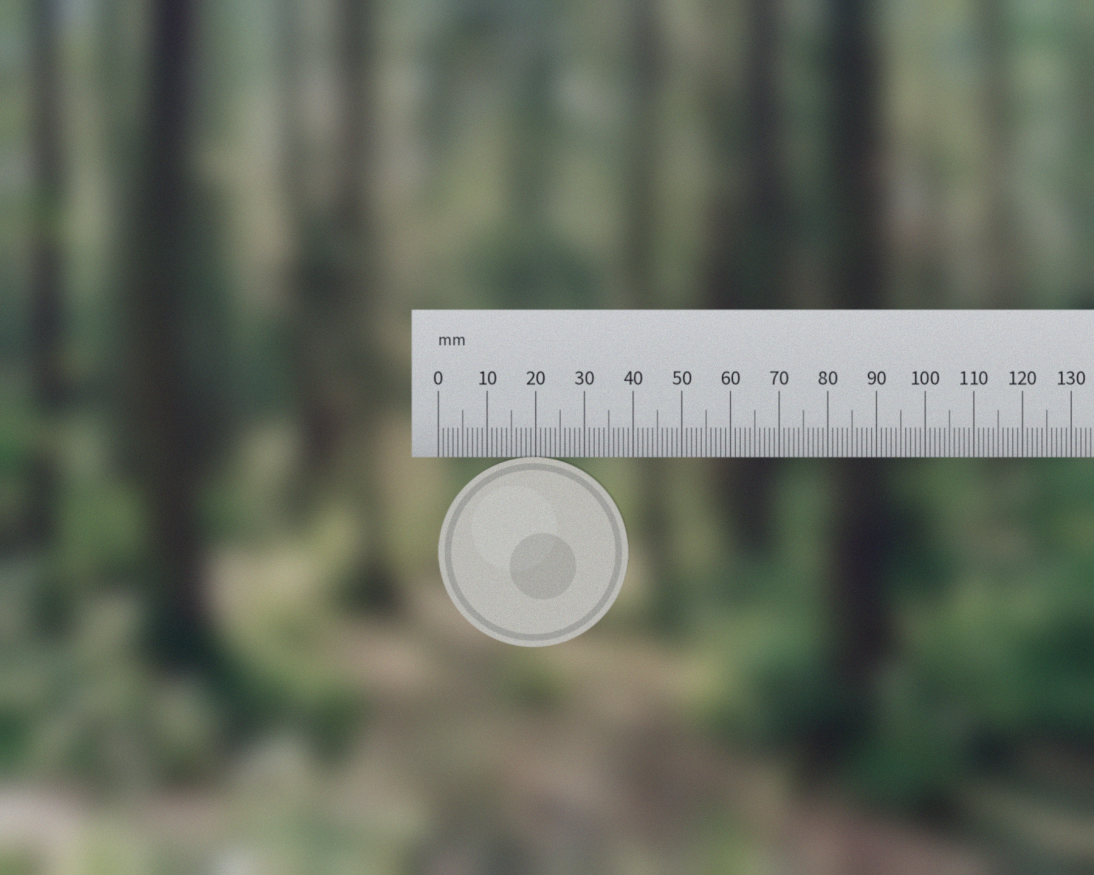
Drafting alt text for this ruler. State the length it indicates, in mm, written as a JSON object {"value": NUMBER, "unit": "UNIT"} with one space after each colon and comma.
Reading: {"value": 39, "unit": "mm"}
